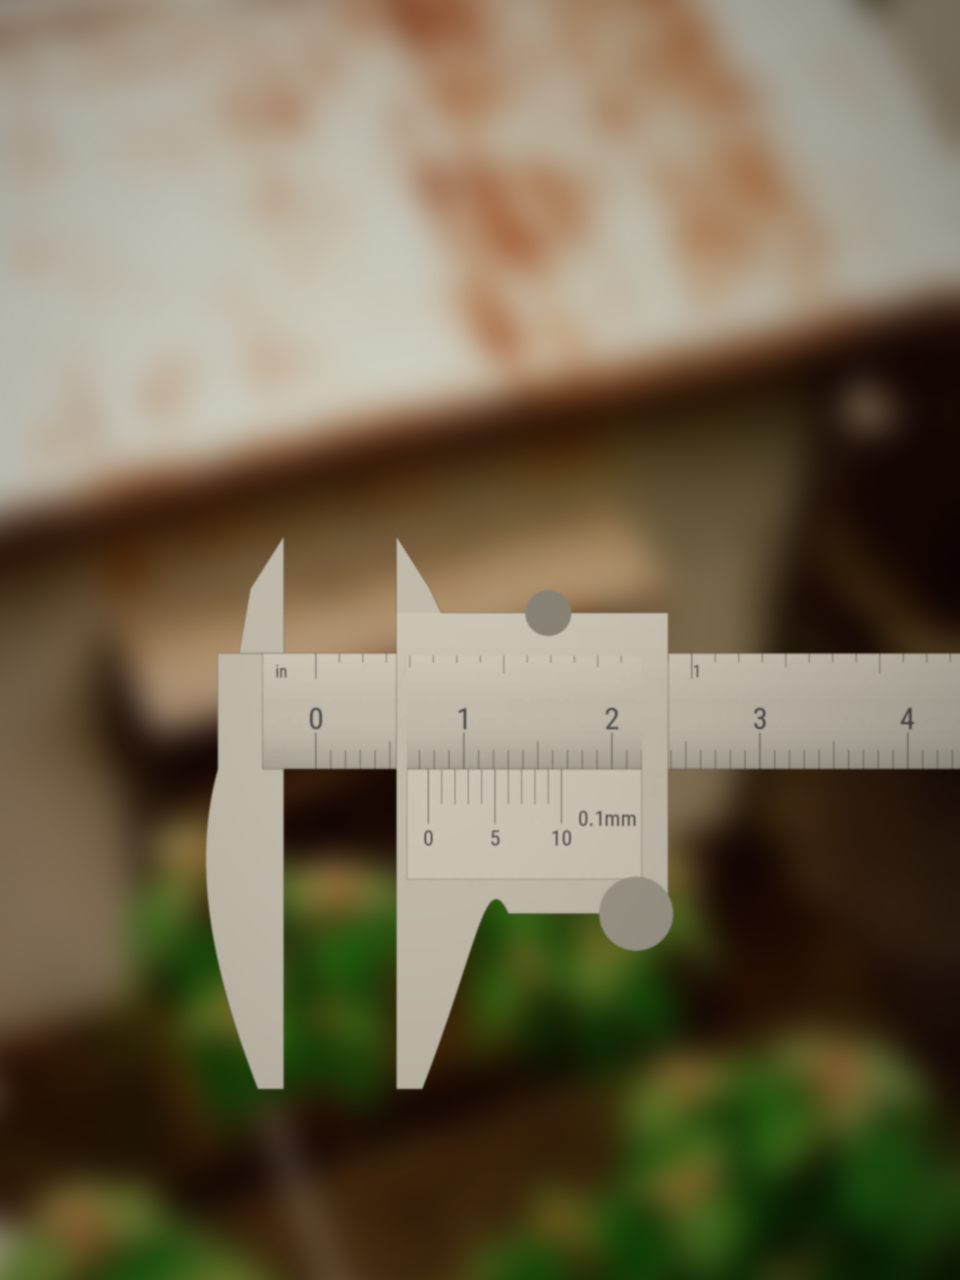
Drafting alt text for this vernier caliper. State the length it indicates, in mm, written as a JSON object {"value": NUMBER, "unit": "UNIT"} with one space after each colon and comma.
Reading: {"value": 7.6, "unit": "mm"}
